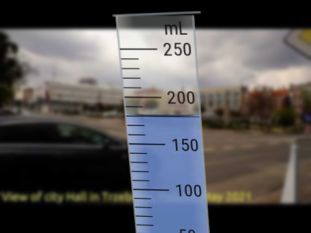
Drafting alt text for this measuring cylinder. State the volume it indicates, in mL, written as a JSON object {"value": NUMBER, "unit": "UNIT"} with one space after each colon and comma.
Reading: {"value": 180, "unit": "mL"}
